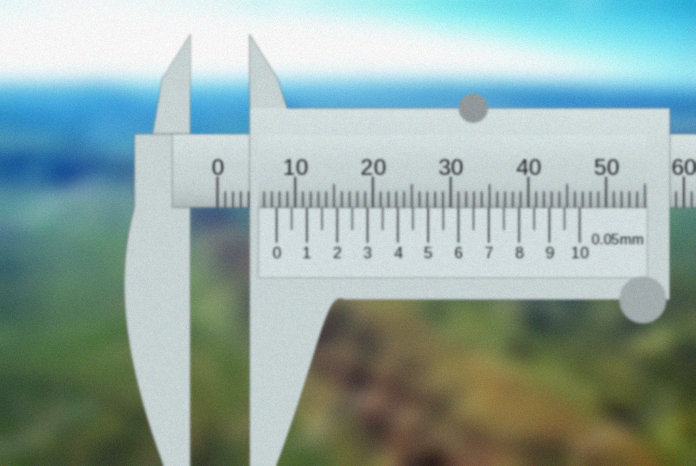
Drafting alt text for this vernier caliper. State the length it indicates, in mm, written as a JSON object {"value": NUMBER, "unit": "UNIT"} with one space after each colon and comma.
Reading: {"value": 7.6, "unit": "mm"}
